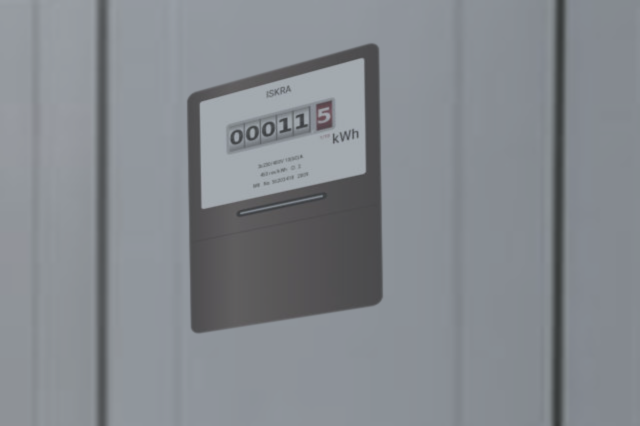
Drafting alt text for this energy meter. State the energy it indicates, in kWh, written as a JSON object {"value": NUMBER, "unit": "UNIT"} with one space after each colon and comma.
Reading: {"value": 11.5, "unit": "kWh"}
